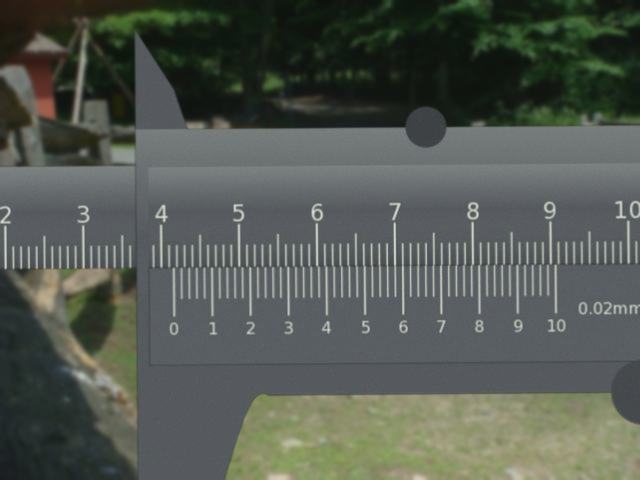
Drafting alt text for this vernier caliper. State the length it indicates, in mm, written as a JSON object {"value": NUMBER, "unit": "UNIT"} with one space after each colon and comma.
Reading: {"value": 41.6, "unit": "mm"}
